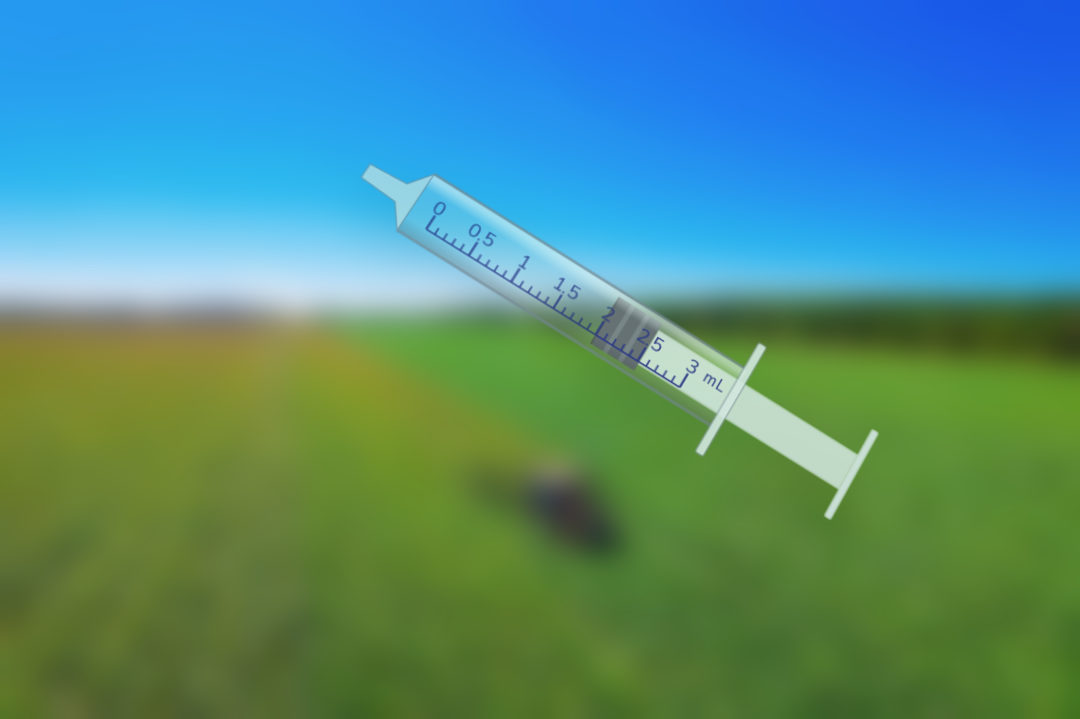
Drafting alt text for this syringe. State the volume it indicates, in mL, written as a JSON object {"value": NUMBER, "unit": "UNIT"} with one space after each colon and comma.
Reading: {"value": 2, "unit": "mL"}
